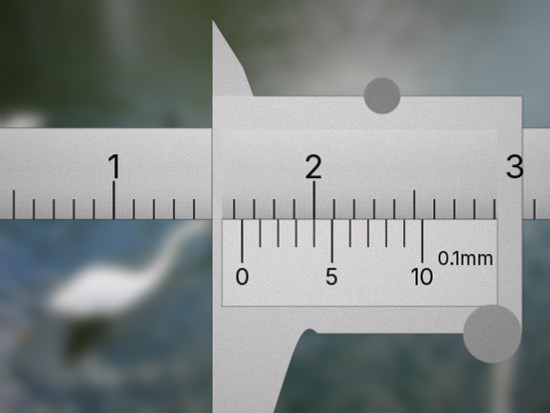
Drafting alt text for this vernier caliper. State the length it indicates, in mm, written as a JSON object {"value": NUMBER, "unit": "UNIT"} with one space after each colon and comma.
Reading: {"value": 16.4, "unit": "mm"}
